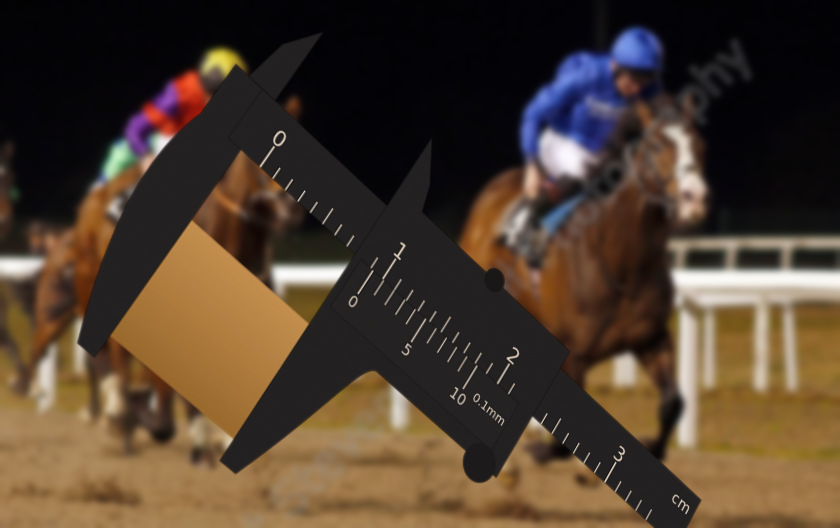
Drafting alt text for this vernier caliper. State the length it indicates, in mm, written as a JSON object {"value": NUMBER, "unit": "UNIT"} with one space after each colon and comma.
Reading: {"value": 9.2, "unit": "mm"}
